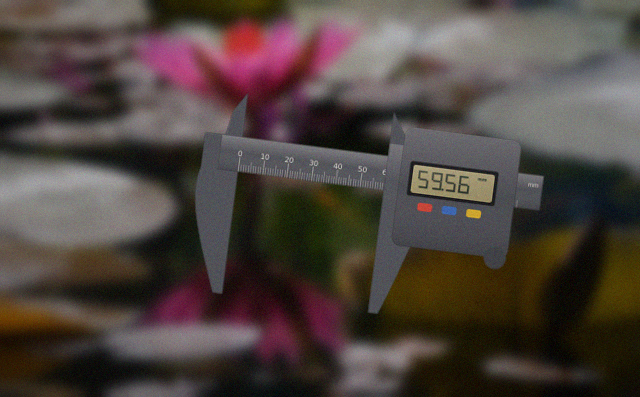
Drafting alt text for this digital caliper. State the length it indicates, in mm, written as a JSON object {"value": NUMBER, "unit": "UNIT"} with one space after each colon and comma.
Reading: {"value": 59.56, "unit": "mm"}
